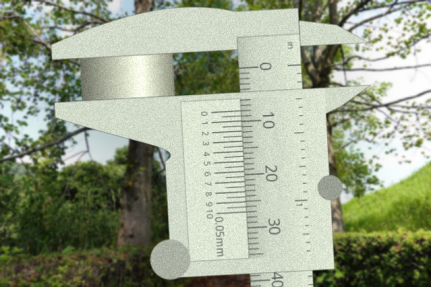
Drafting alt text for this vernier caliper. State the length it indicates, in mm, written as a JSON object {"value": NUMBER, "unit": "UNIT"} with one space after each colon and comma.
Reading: {"value": 8.0, "unit": "mm"}
